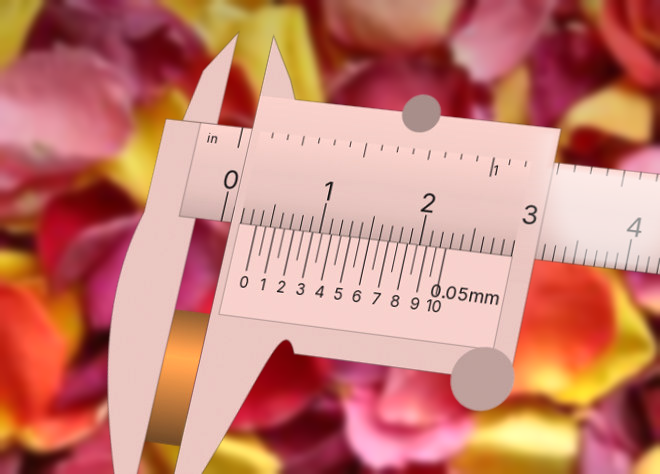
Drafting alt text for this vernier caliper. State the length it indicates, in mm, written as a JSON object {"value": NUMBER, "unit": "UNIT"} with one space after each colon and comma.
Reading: {"value": 3.6, "unit": "mm"}
